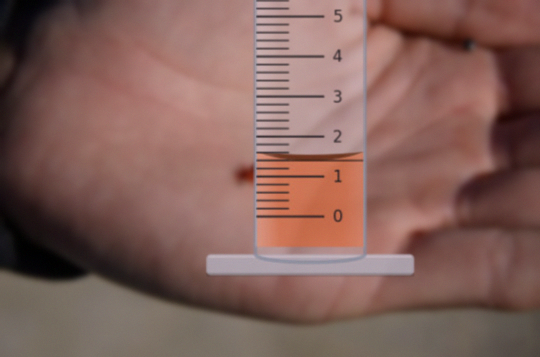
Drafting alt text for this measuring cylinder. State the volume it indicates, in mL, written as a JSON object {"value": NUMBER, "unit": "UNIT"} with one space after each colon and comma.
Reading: {"value": 1.4, "unit": "mL"}
